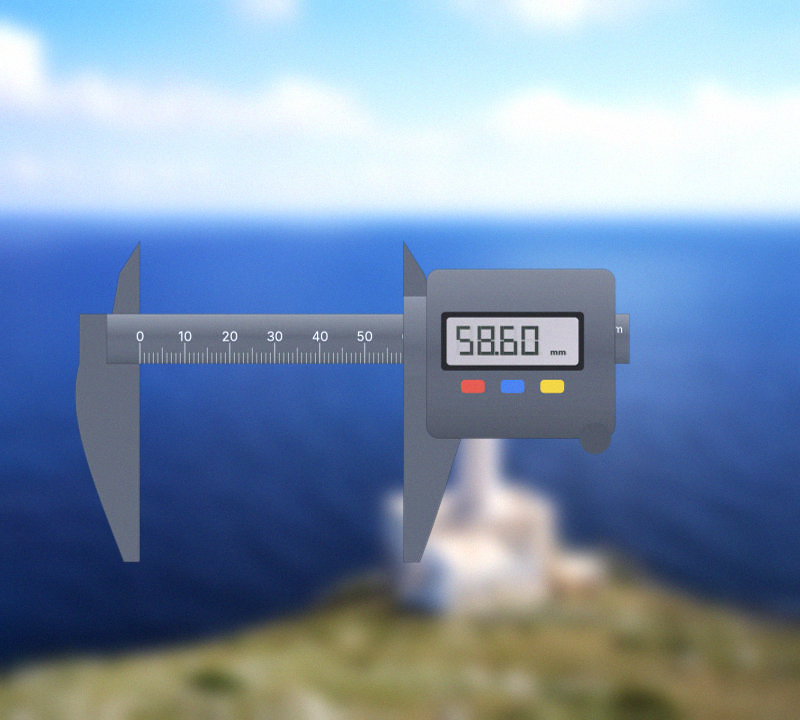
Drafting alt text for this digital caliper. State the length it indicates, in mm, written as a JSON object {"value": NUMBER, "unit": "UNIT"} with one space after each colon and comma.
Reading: {"value": 58.60, "unit": "mm"}
